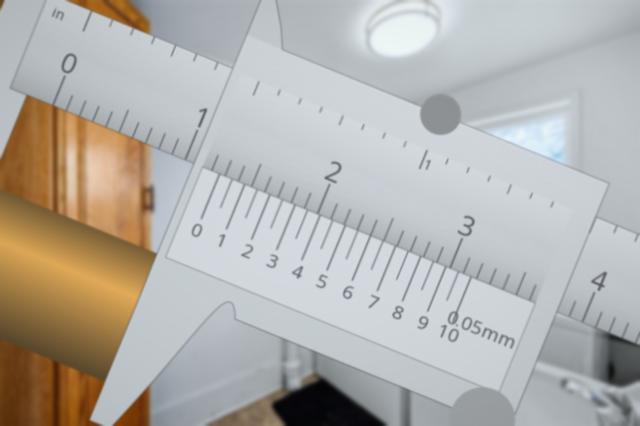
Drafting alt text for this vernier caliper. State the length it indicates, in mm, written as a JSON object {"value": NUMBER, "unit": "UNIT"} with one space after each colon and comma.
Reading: {"value": 12.6, "unit": "mm"}
